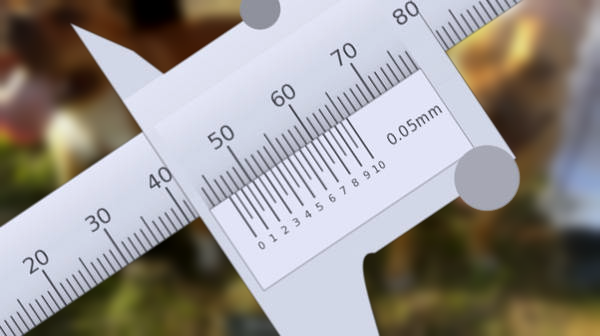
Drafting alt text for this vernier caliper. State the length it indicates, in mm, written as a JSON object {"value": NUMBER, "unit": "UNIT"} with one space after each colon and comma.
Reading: {"value": 46.4, "unit": "mm"}
